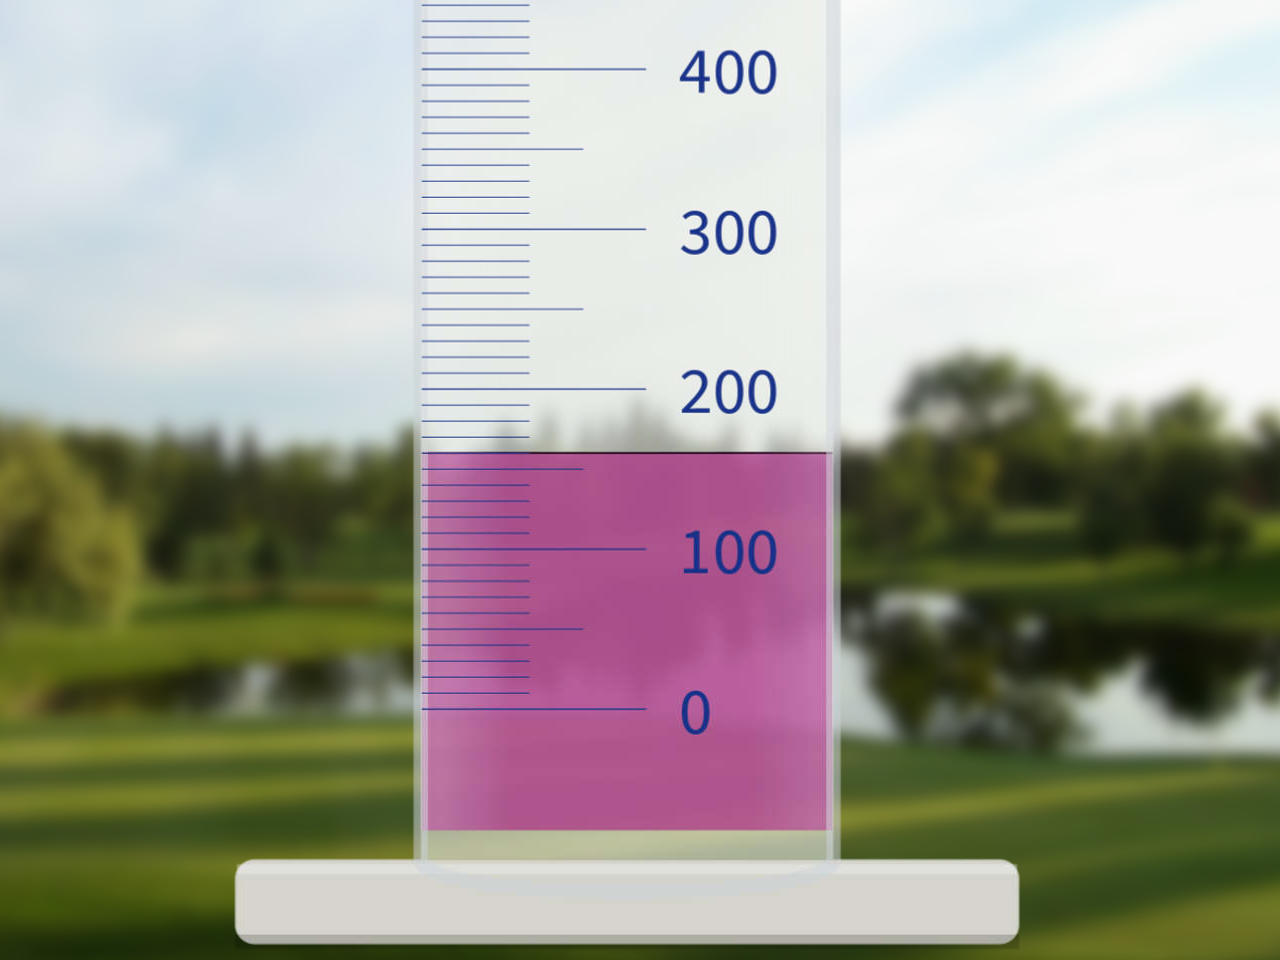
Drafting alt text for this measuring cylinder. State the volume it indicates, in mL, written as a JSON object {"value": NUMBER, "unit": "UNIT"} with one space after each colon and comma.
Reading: {"value": 160, "unit": "mL"}
